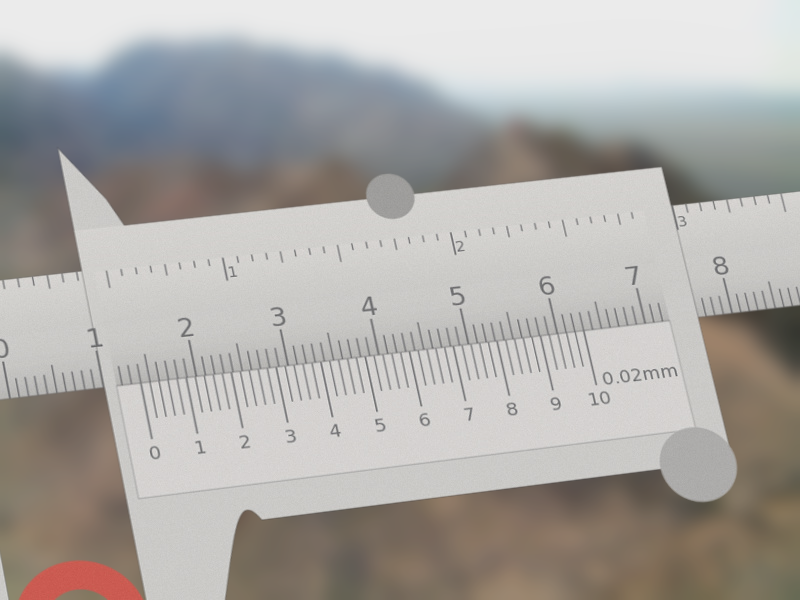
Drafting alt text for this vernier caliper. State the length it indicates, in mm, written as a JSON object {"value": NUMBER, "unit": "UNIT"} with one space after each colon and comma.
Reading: {"value": 14.0, "unit": "mm"}
